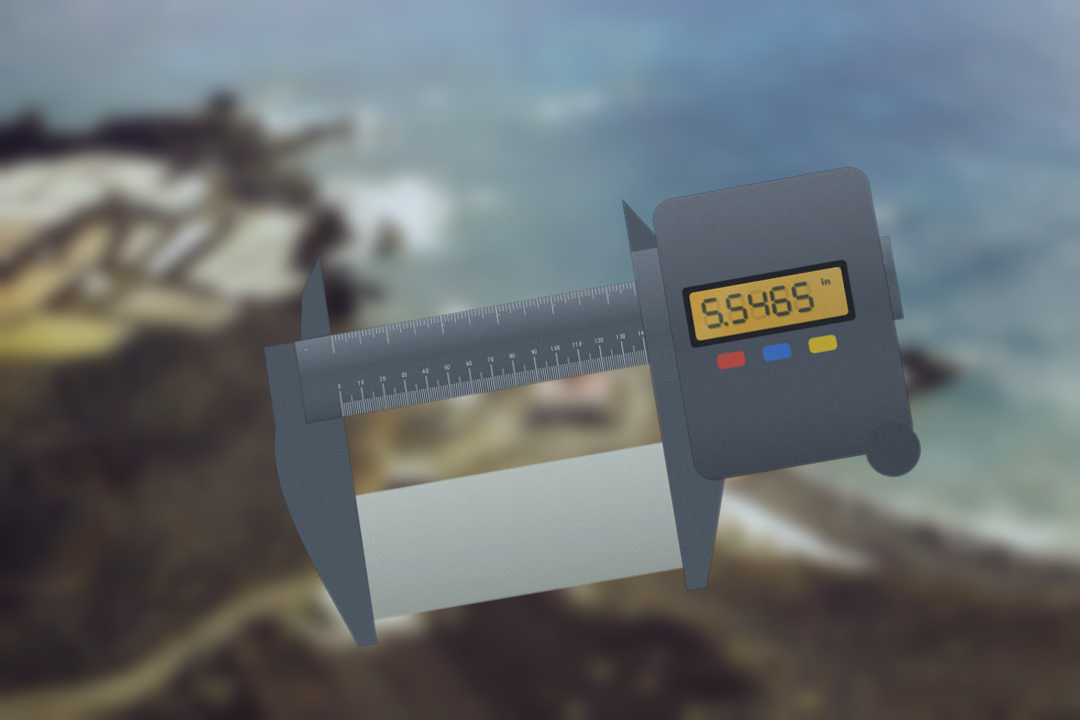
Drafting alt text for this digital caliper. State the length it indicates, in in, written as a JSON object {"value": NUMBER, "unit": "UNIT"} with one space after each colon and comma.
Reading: {"value": 5.5465, "unit": "in"}
